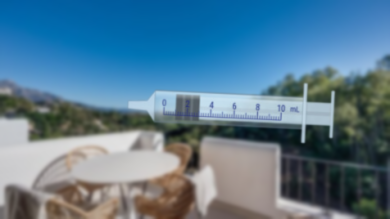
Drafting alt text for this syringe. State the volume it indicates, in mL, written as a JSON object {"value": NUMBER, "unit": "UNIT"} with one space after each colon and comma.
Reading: {"value": 1, "unit": "mL"}
